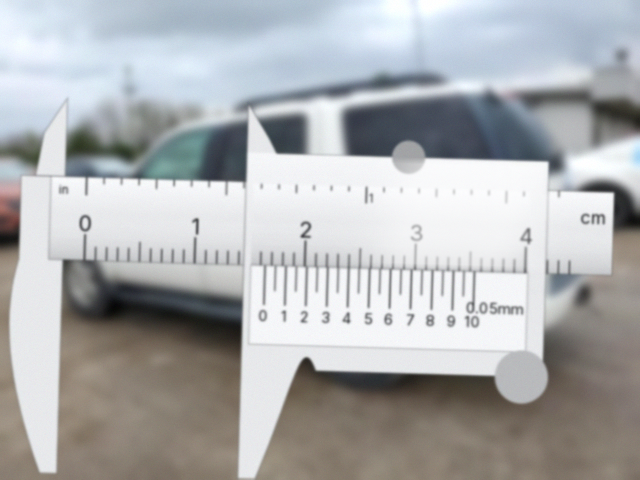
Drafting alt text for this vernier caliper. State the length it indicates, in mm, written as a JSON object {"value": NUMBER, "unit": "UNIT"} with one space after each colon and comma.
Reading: {"value": 16.4, "unit": "mm"}
